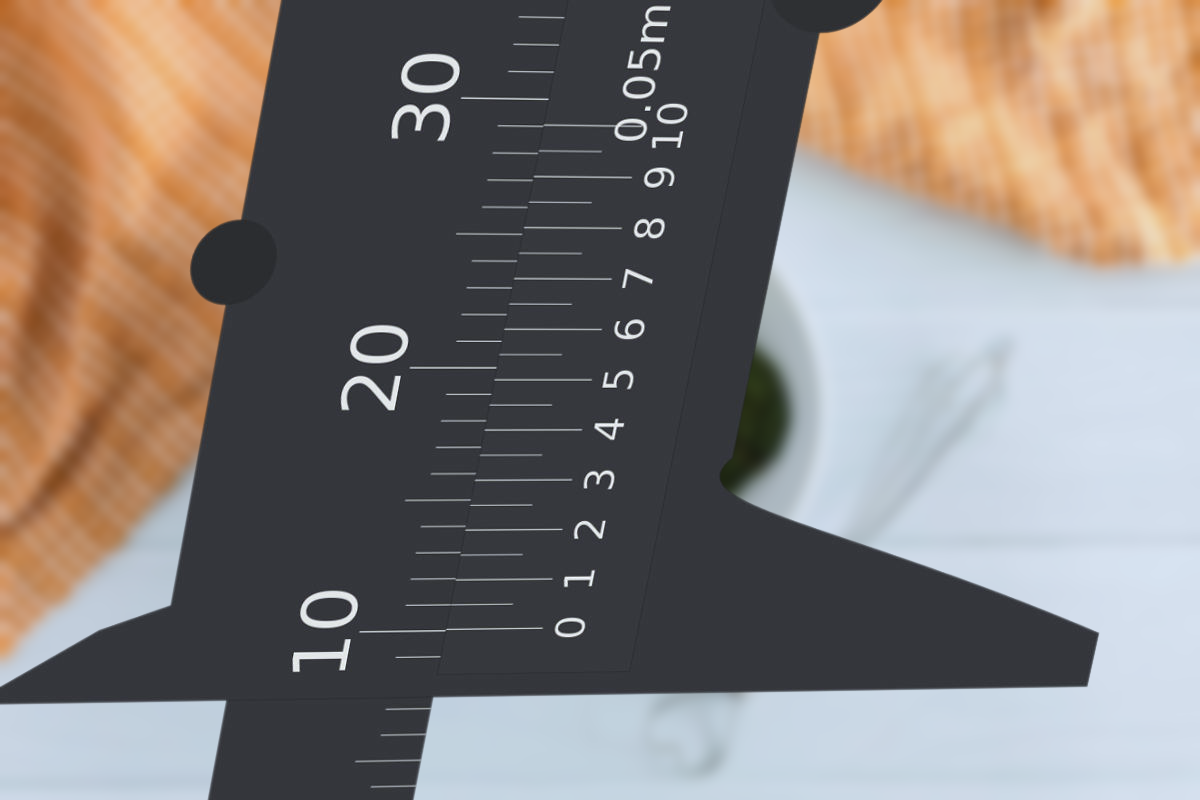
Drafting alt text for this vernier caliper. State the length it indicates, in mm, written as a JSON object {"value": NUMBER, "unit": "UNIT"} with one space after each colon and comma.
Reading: {"value": 10.05, "unit": "mm"}
